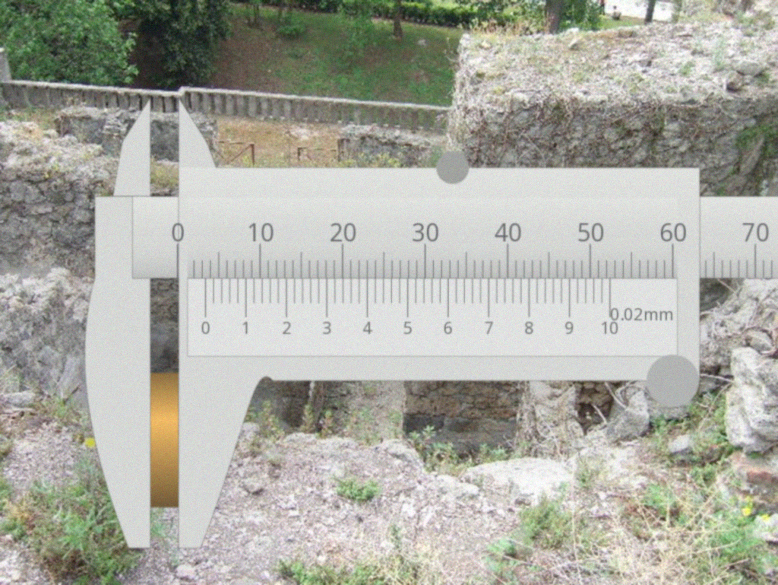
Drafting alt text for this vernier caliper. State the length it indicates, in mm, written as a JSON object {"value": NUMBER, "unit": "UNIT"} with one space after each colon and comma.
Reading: {"value": 3.4, "unit": "mm"}
